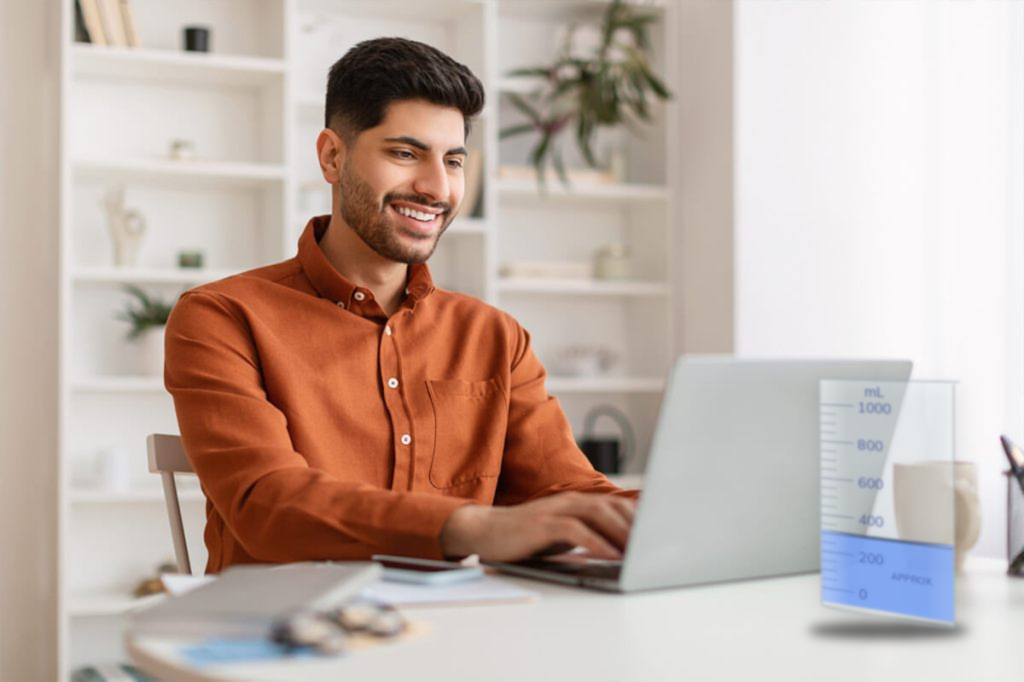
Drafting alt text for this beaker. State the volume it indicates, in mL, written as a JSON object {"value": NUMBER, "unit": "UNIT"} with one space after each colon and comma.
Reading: {"value": 300, "unit": "mL"}
